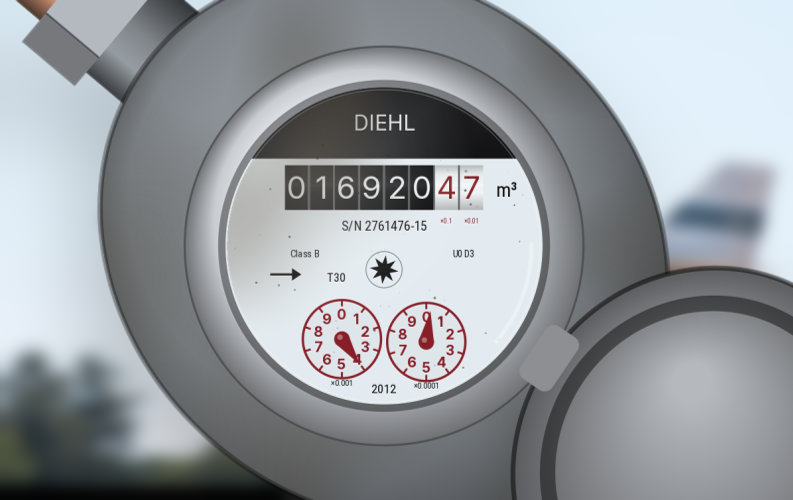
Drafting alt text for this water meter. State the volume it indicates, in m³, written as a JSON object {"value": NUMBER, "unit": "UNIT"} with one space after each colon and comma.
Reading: {"value": 16920.4740, "unit": "m³"}
